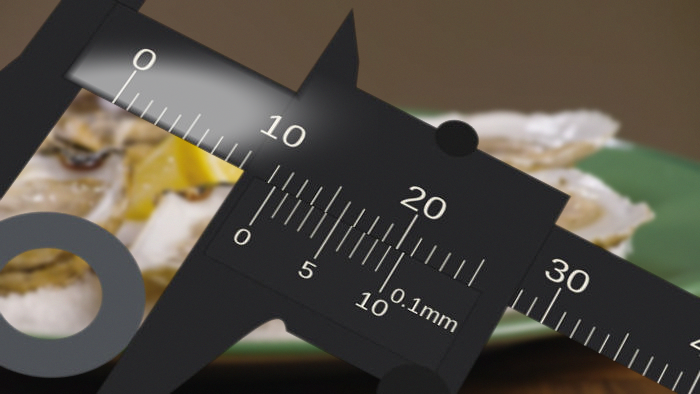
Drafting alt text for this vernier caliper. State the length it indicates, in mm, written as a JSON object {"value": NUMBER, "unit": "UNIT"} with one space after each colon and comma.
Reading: {"value": 11.5, "unit": "mm"}
